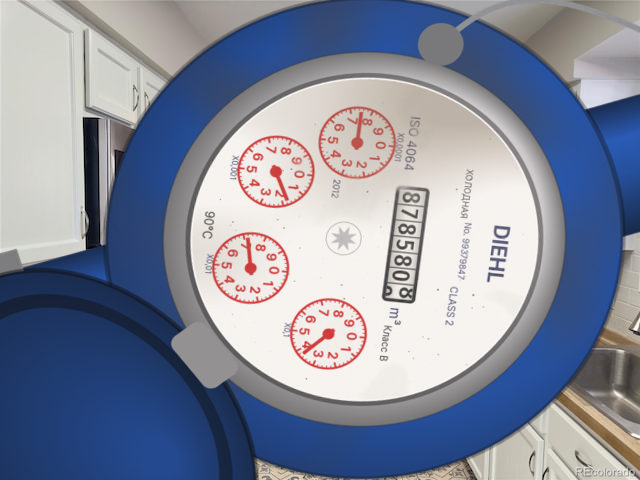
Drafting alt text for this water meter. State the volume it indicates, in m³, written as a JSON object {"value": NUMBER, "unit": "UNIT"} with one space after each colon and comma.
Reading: {"value": 8785808.3717, "unit": "m³"}
